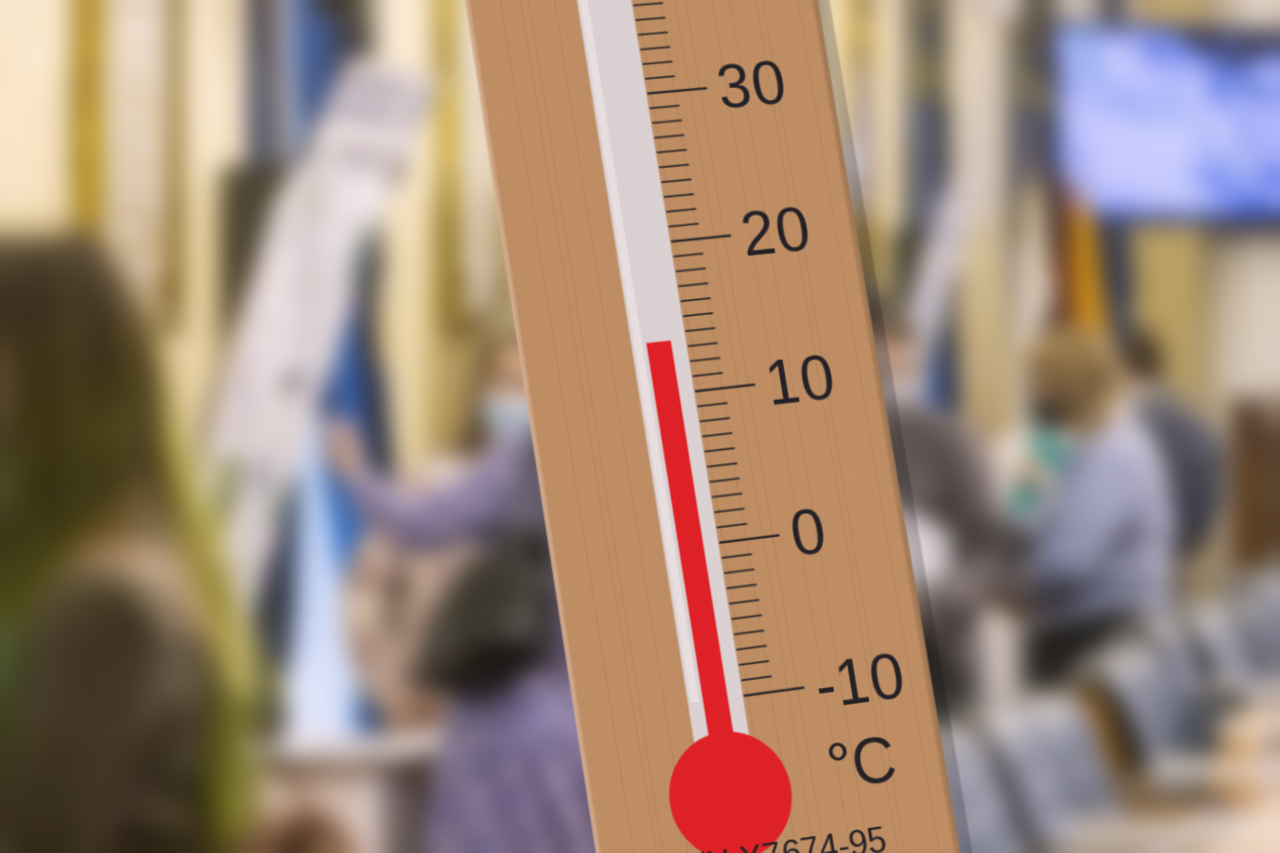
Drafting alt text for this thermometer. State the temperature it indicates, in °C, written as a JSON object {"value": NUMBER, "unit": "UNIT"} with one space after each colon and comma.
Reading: {"value": 13.5, "unit": "°C"}
